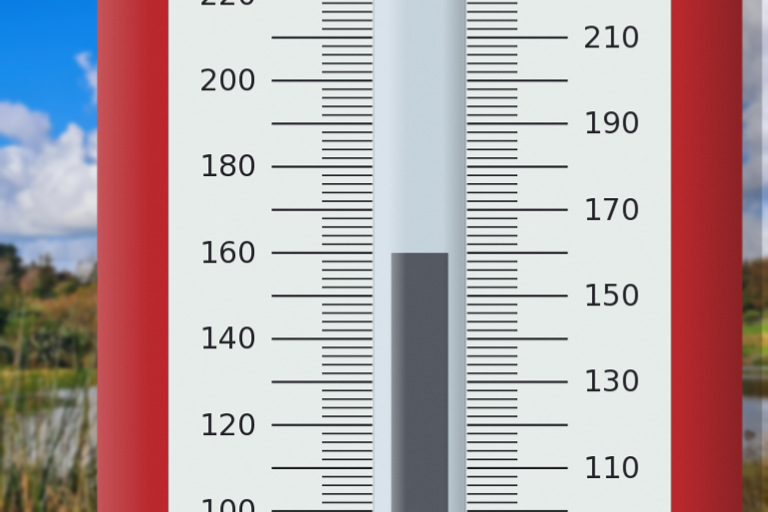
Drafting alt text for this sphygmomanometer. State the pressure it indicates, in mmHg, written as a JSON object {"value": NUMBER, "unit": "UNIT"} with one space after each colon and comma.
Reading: {"value": 160, "unit": "mmHg"}
